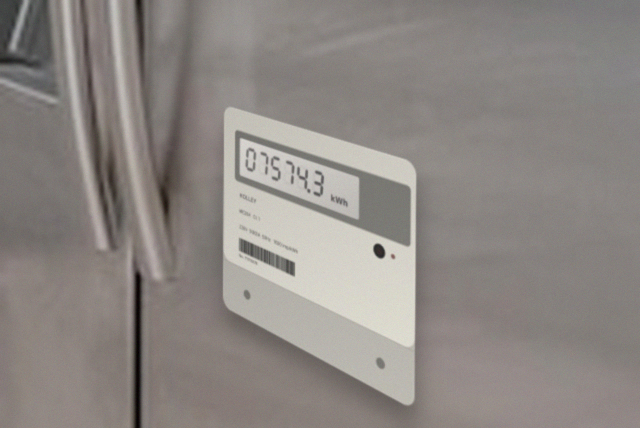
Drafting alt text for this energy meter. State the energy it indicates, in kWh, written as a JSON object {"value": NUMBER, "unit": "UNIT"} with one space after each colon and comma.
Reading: {"value": 7574.3, "unit": "kWh"}
